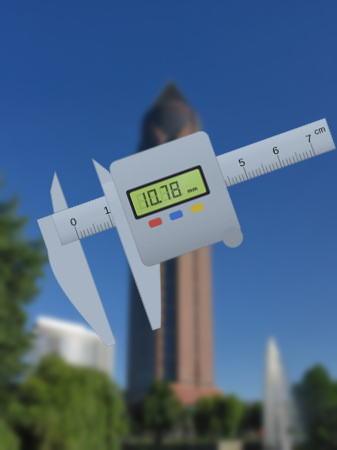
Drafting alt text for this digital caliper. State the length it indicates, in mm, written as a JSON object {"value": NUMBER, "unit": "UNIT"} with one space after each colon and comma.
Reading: {"value": 10.78, "unit": "mm"}
